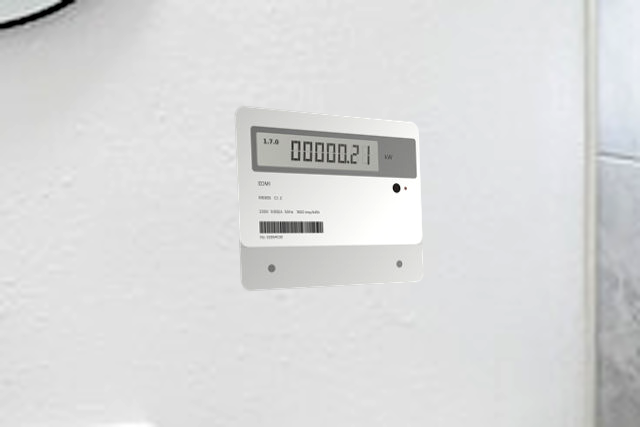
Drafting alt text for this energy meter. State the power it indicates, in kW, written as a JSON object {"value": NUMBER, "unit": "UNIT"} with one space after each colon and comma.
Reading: {"value": 0.21, "unit": "kW"}
